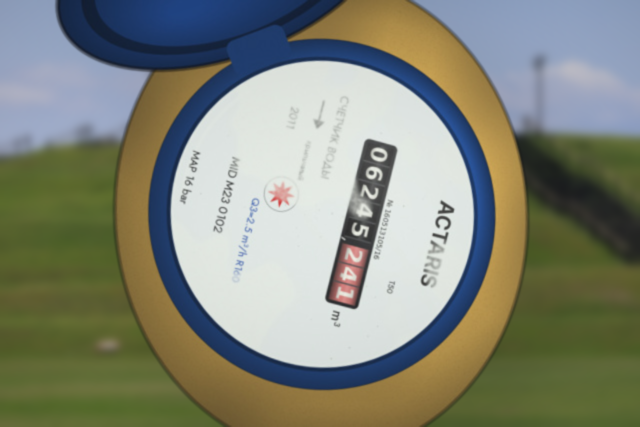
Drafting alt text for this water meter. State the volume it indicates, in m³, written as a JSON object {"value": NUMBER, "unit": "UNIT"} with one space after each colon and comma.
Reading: {"value": 6245.241, "unit": "m³"}
